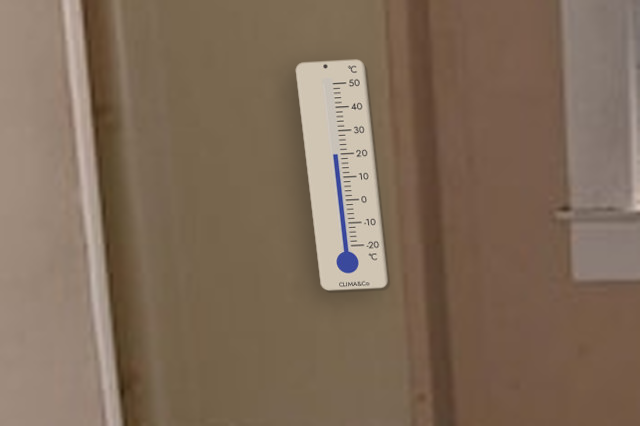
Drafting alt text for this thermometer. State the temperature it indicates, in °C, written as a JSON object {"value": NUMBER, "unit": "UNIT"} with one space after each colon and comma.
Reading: {"value": 20, "unit": "°C"}
